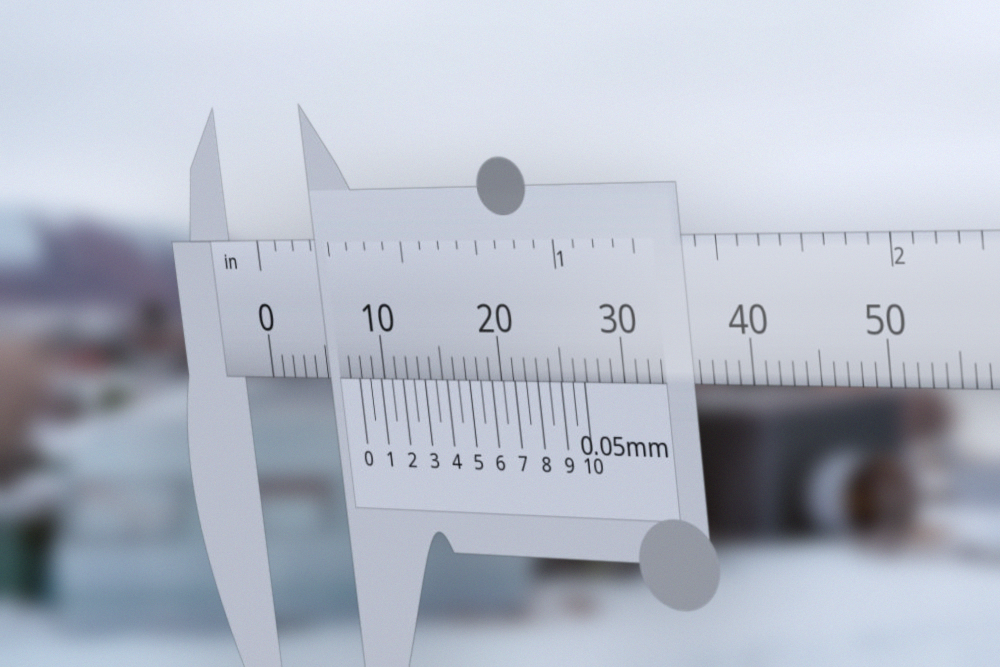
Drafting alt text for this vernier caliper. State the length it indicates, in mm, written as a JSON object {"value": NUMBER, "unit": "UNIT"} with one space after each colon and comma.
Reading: {"value": 7.8, "unit": "mm"}
